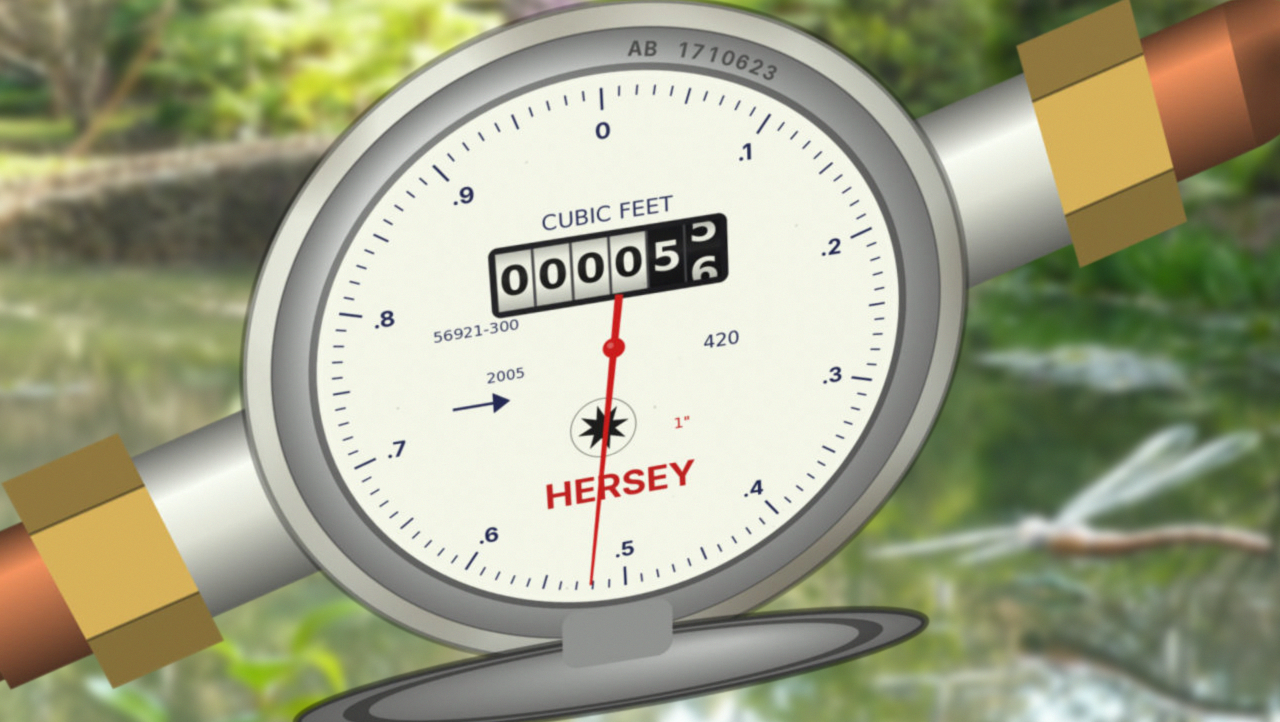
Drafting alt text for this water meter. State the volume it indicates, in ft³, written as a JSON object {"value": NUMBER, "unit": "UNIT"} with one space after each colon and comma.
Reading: {"value": 55.52, "unit": "ft³"}
